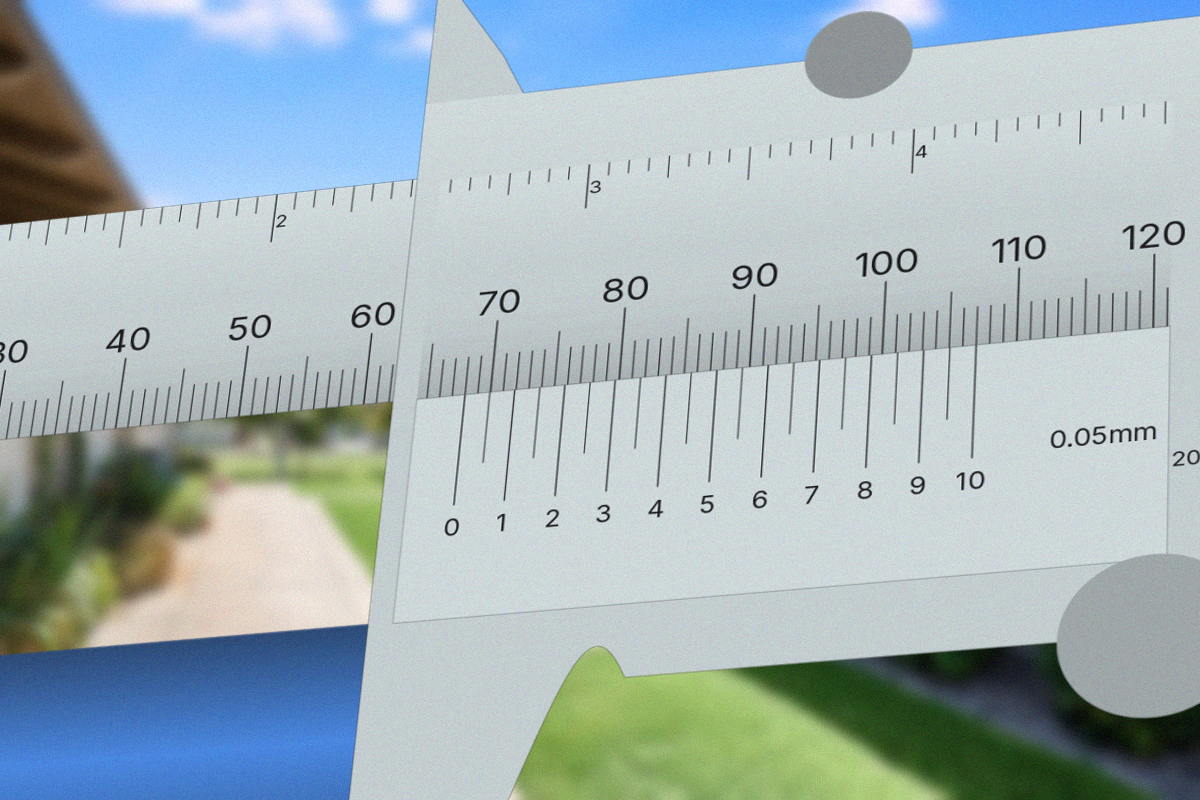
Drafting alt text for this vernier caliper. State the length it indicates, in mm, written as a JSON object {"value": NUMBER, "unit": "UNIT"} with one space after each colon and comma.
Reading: {"value": 68.0, "unit": "mm"}
